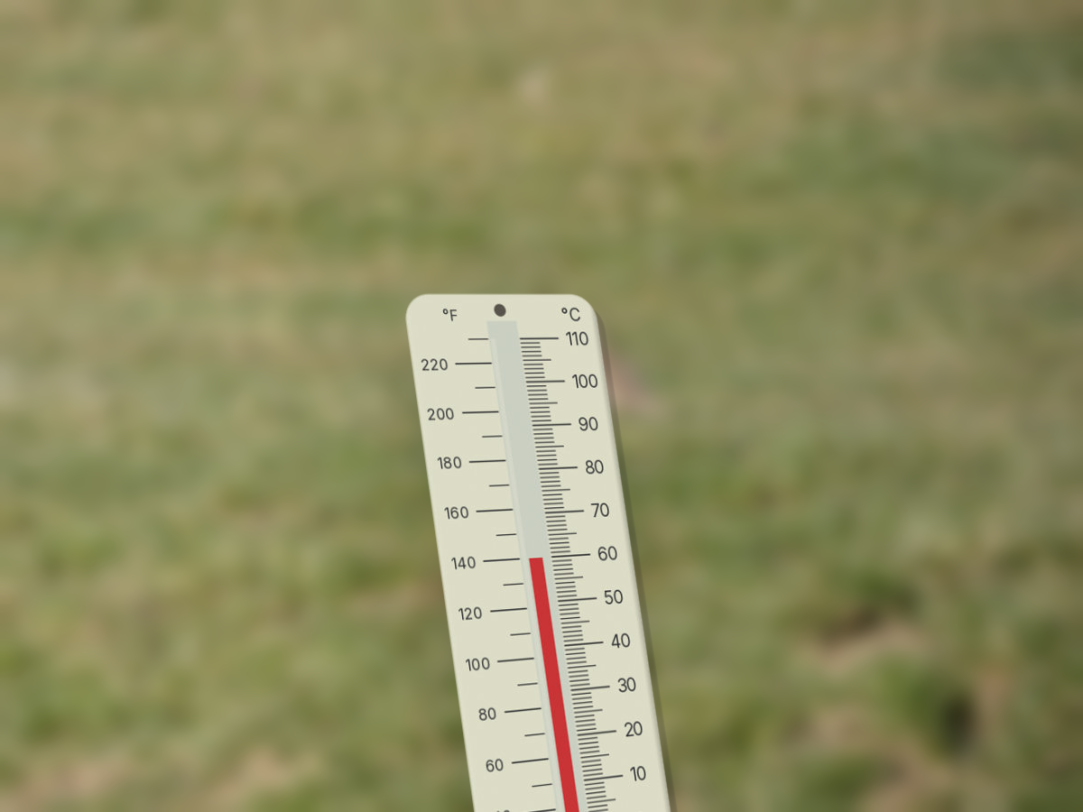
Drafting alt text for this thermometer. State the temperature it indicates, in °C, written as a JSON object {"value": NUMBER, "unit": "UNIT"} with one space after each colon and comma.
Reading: {"value": 60, "unit": "°C"}
